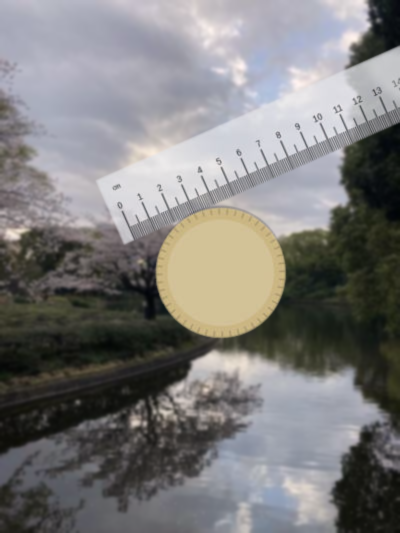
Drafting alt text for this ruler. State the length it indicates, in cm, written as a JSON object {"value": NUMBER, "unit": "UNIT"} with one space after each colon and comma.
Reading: {"value": 6, "unit": "cm"}
